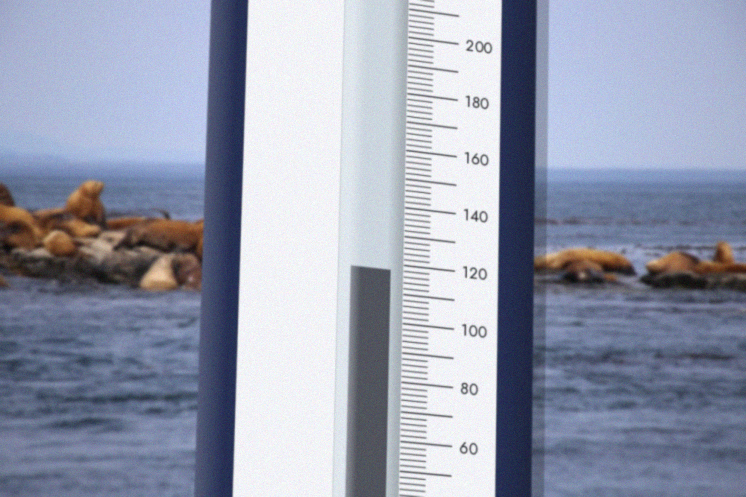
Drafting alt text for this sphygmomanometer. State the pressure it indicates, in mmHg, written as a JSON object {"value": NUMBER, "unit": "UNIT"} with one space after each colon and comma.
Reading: {"value": 118, "unit": "mmHg"}
